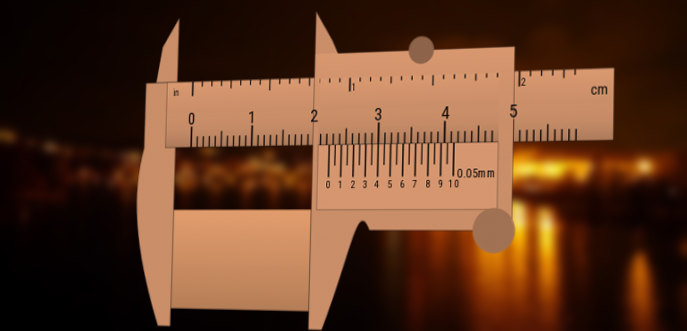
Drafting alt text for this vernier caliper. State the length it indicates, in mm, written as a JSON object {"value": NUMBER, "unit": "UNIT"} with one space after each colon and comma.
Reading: {"value": 22.4, "unit": "mm"}
